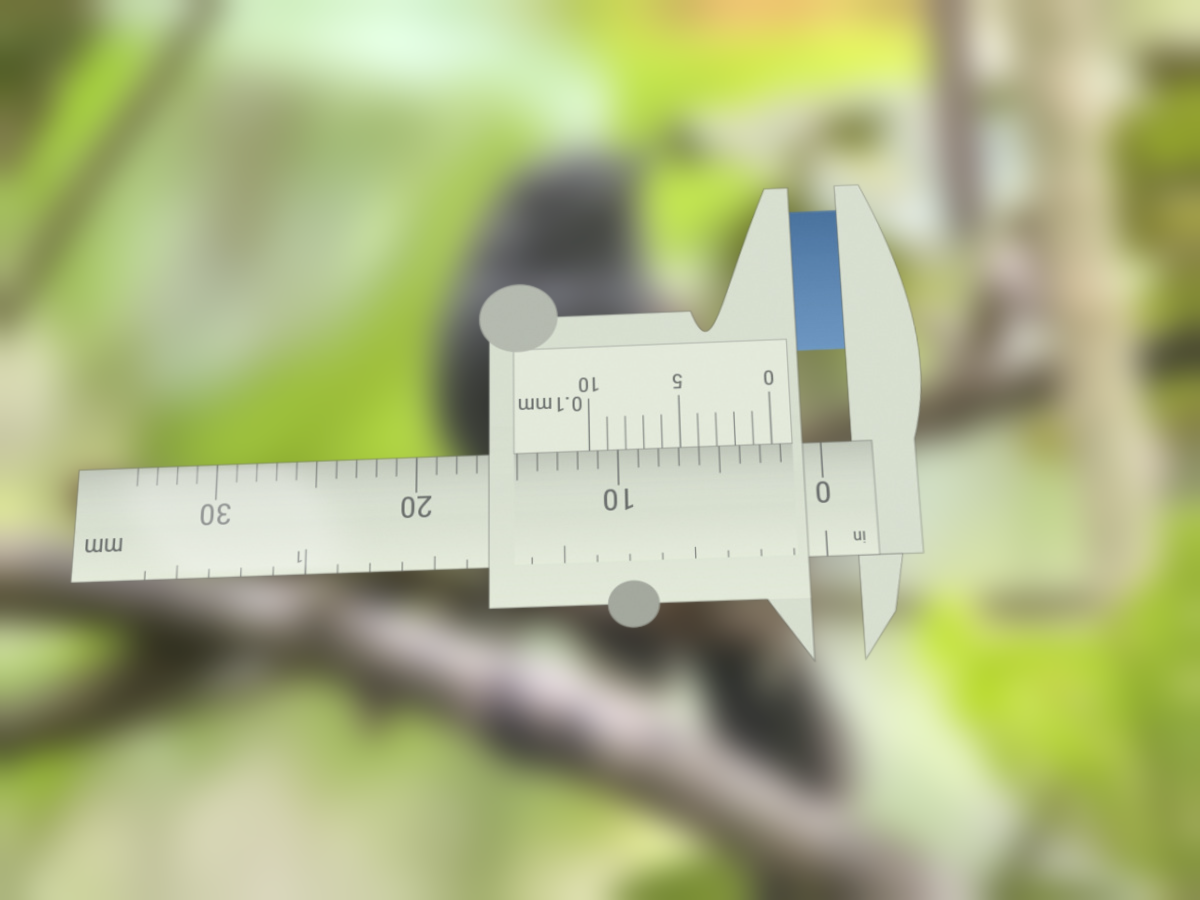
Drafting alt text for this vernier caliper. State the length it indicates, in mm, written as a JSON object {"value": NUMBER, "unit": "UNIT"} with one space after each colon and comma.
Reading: {"value": 2.4, "unit": "mm"}
